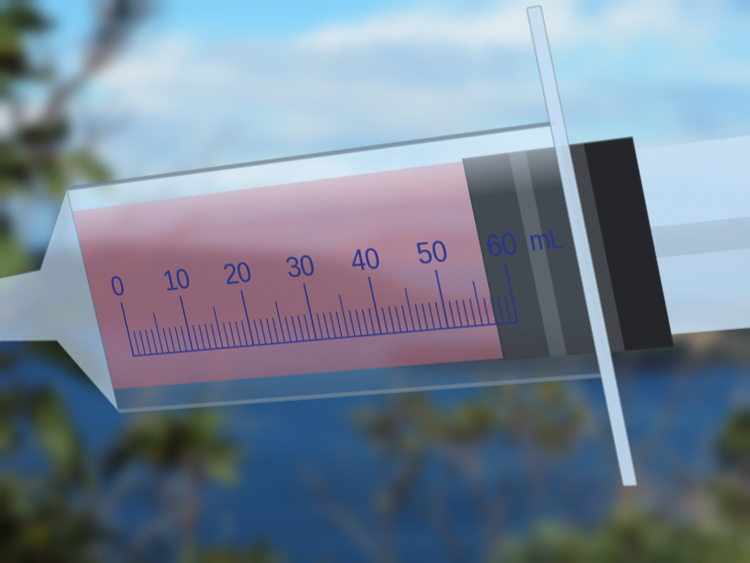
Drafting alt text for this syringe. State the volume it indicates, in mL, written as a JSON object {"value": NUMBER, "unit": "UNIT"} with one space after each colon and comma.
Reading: {"value": 57, "unit": "mL"}
